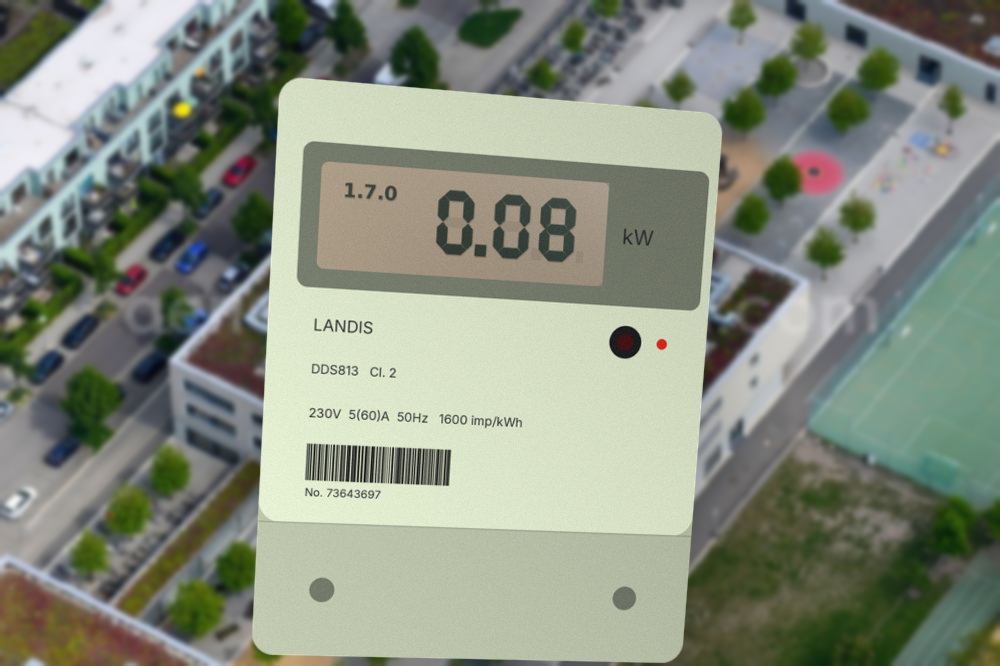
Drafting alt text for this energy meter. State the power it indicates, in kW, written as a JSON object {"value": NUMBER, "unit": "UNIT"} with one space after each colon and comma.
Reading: {"value": 0.08, "unit": "kW"}
